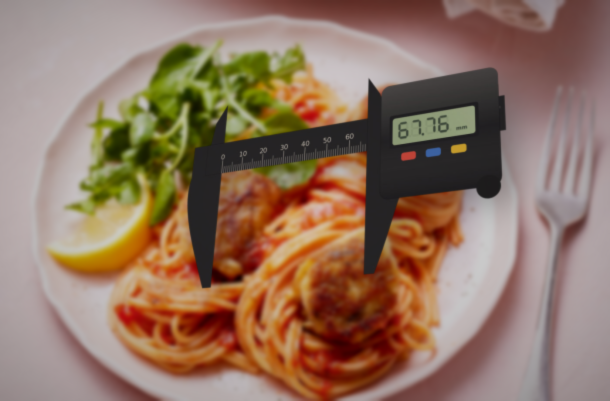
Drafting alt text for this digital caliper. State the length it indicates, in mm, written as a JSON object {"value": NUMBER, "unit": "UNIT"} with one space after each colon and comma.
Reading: {"value": 67.76, "unit": "mm"}
